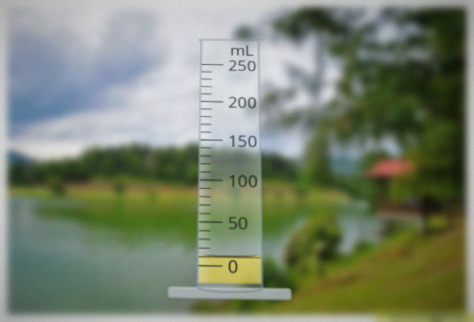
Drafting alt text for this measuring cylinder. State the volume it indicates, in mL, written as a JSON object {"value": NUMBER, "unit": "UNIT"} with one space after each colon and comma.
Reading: {"value": 10, "unit": "mL"}
